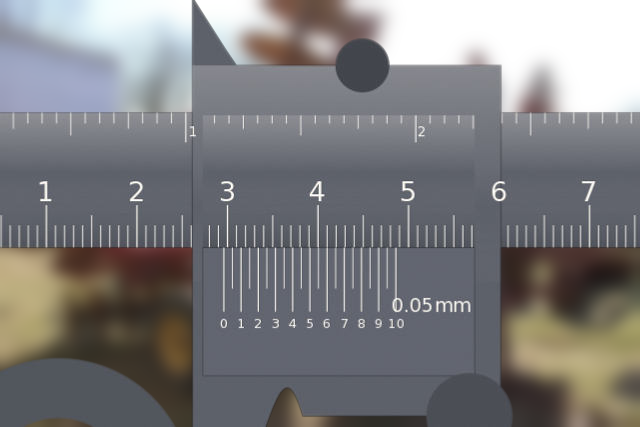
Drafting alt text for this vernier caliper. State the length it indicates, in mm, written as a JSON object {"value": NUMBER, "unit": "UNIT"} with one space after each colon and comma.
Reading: {"value": 29.6, "unit": "mm"}
